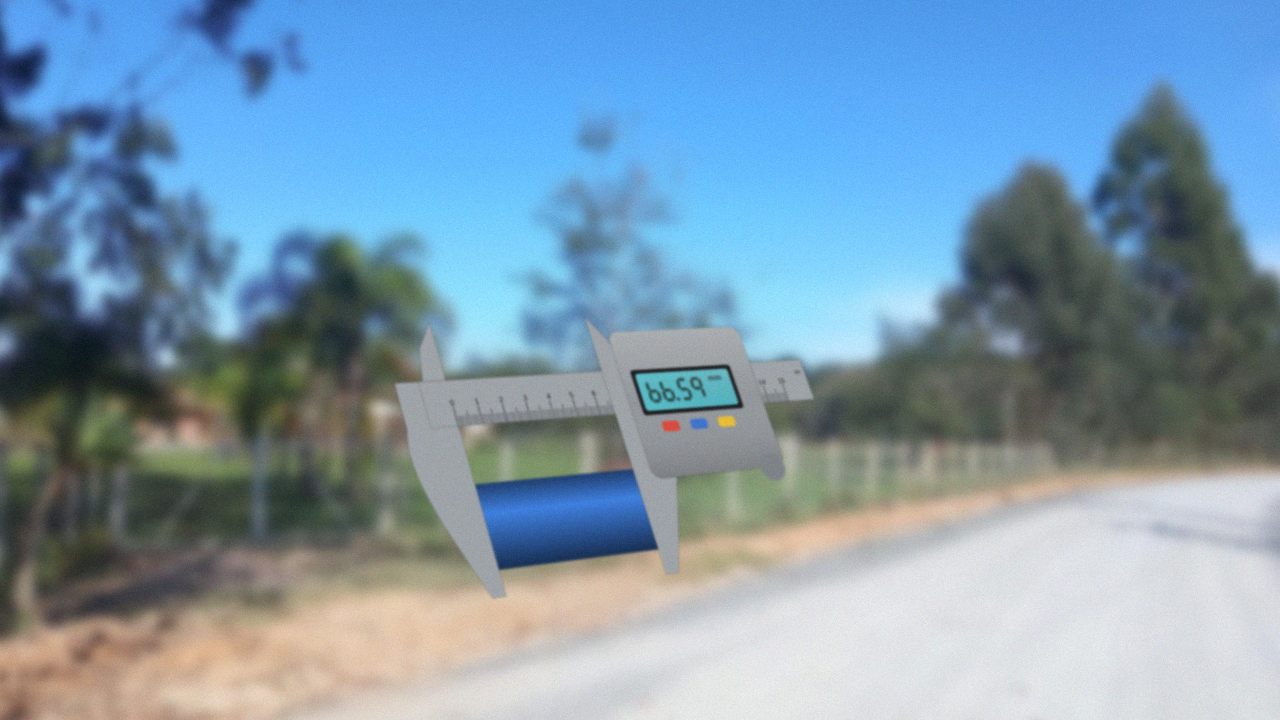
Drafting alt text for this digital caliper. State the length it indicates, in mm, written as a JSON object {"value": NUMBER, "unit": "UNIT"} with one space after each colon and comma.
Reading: {"value": 66.59, "unit": "mm"}
